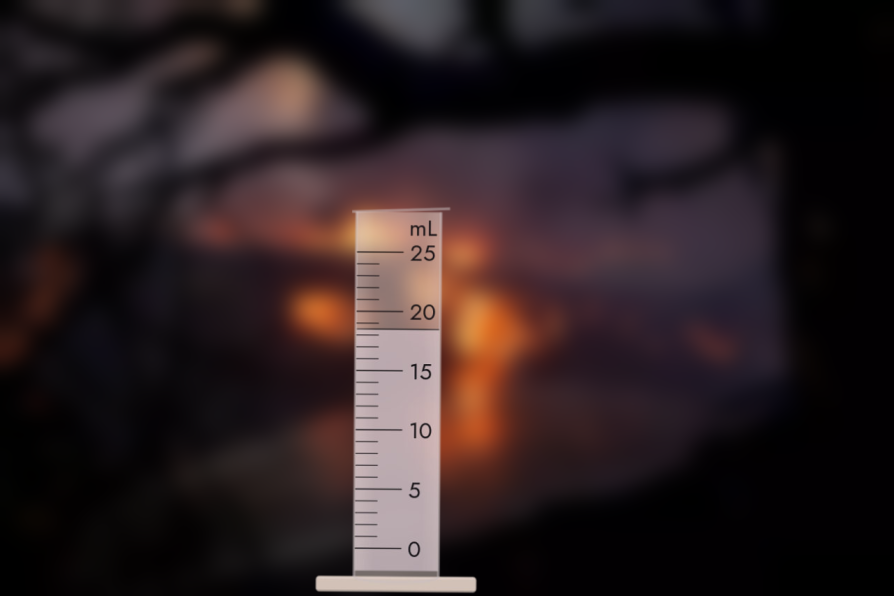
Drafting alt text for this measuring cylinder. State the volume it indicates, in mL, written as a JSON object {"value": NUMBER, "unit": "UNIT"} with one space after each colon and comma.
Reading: {"value": 18.5, "unit": "mL"}
